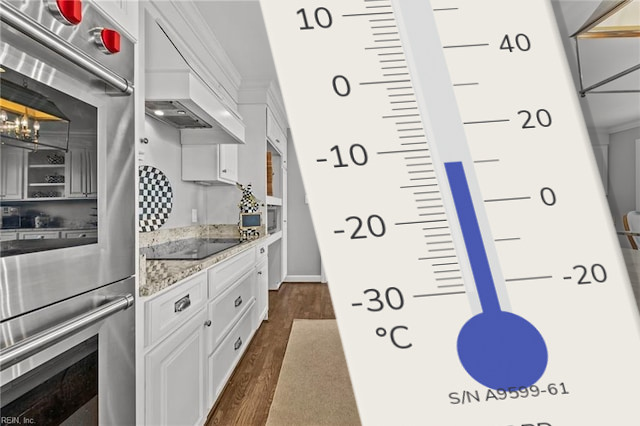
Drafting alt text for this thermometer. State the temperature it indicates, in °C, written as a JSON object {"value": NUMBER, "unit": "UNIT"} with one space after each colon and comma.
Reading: {"value": -12, "unit": "°C"}
